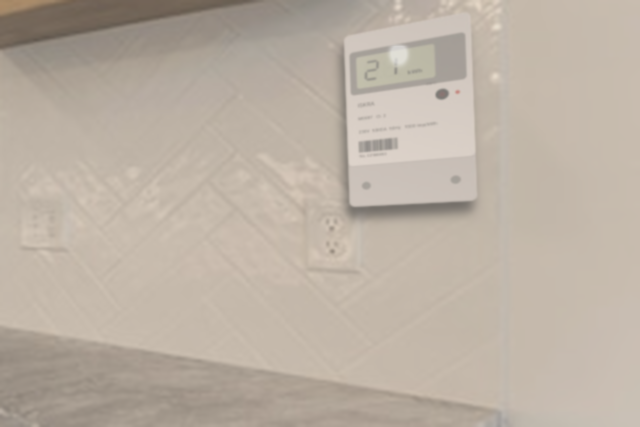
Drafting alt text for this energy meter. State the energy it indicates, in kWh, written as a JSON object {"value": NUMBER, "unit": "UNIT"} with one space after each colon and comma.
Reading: {"value": 21, "unit": "kWh"}
